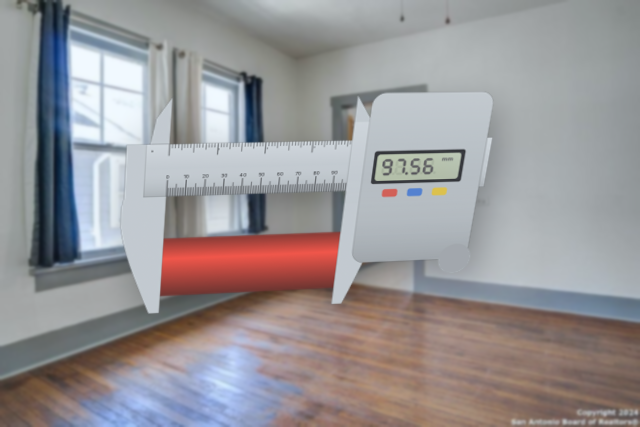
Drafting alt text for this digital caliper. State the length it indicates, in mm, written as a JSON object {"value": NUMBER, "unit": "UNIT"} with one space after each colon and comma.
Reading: {"value": 97.56, "unit": "mm"}
